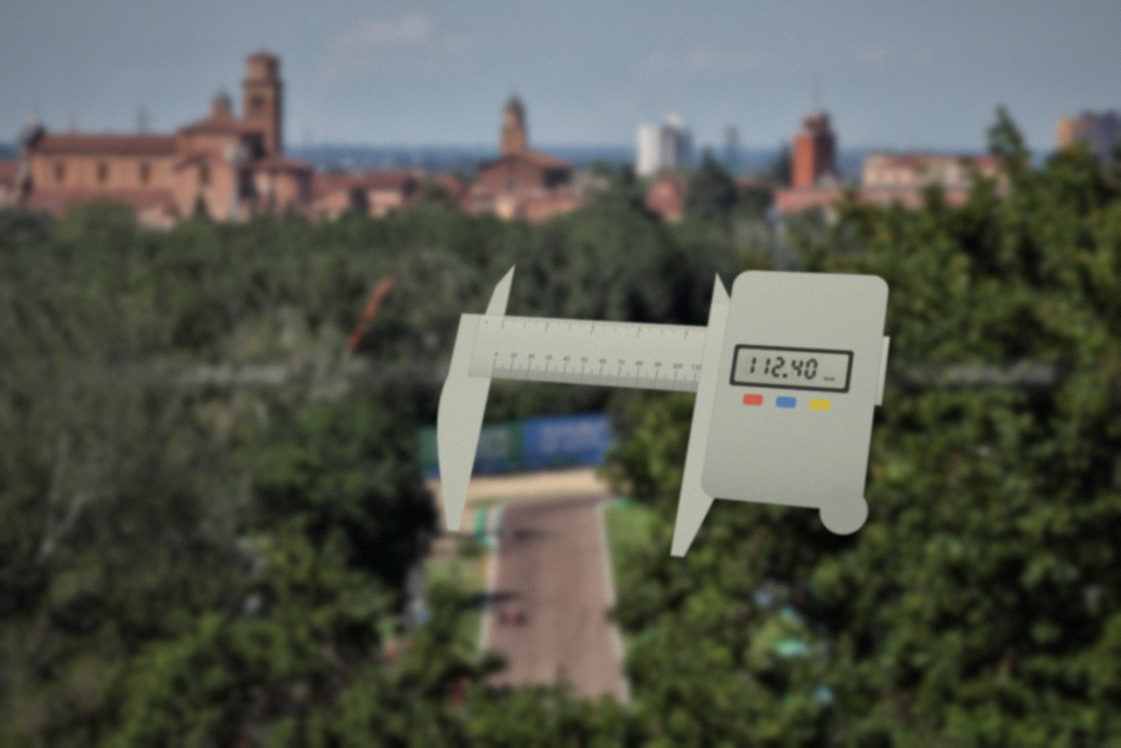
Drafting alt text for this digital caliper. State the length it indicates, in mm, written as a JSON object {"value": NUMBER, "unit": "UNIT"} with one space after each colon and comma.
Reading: {"value": 112.40, "unit": "mm"}
